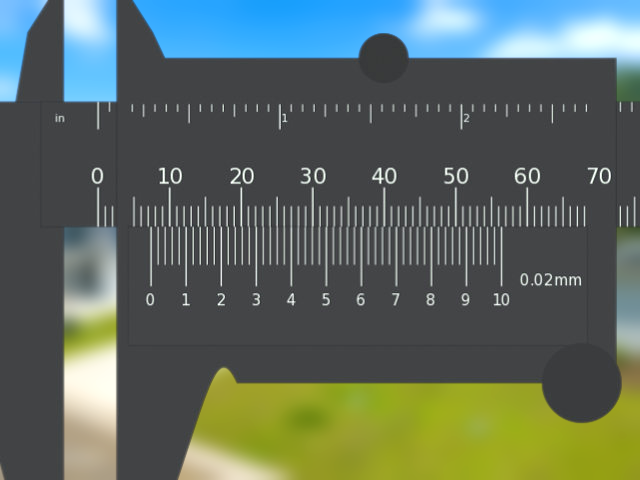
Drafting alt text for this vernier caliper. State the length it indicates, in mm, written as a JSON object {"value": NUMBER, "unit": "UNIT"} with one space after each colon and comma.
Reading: {"value": 7.4, "unit": "mm"}
